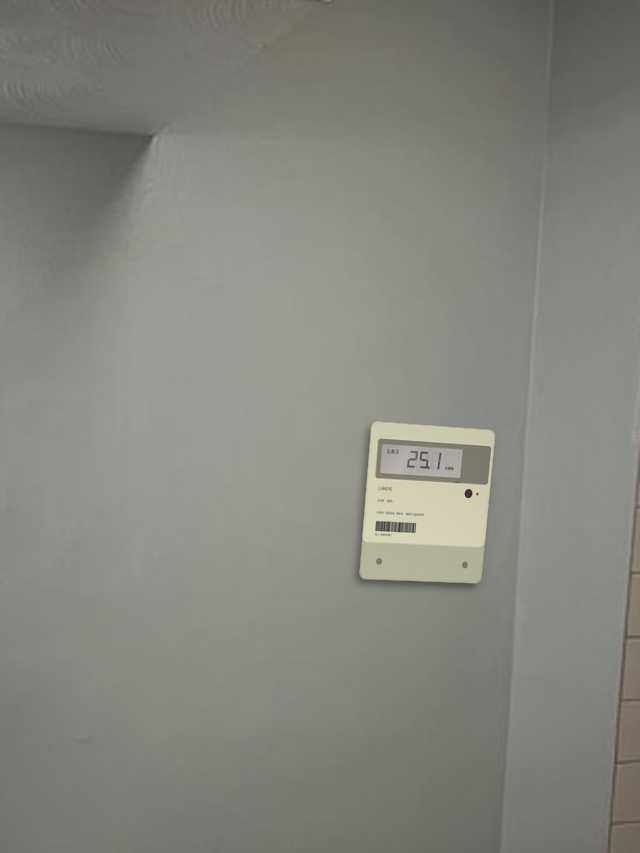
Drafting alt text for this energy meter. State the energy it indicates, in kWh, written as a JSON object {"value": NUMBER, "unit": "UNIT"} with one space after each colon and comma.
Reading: {"value": 25.1, "unit": "kWh"}
